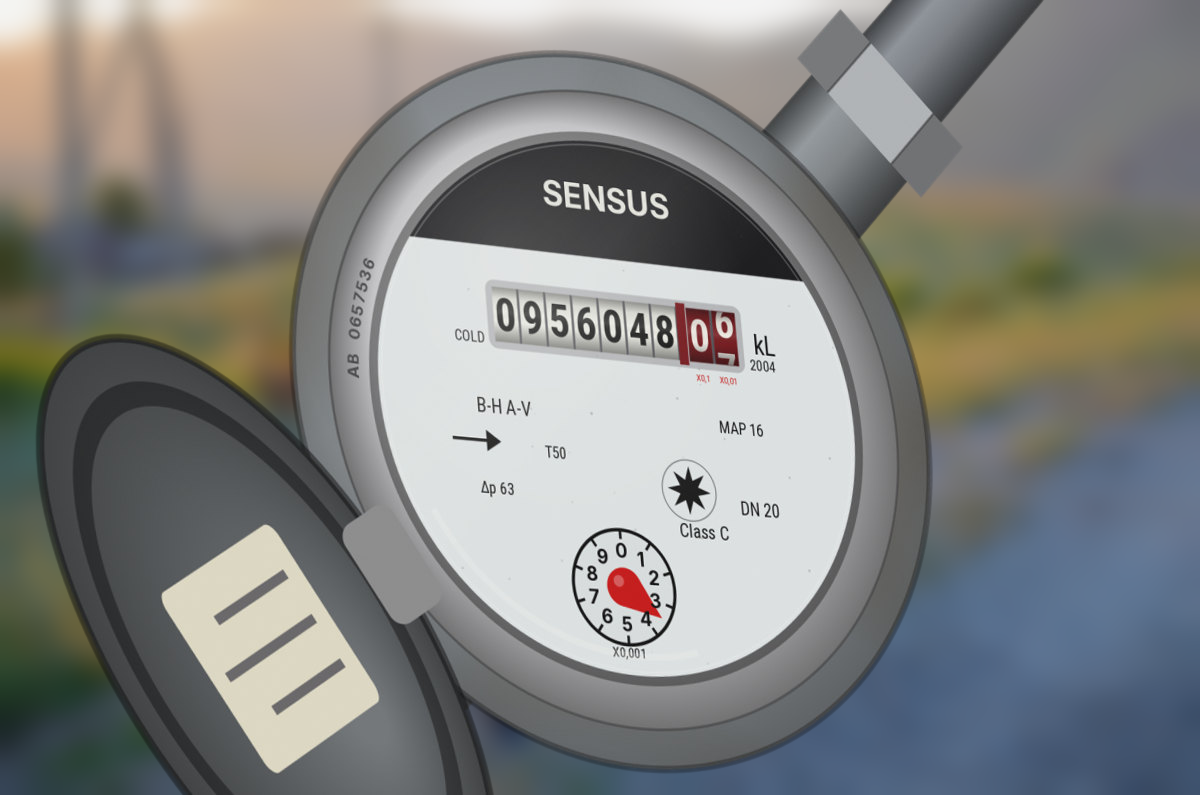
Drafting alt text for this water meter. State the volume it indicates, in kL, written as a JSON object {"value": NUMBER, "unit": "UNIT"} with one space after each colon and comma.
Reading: {"value": 956048.063, "unit": "kL"}
